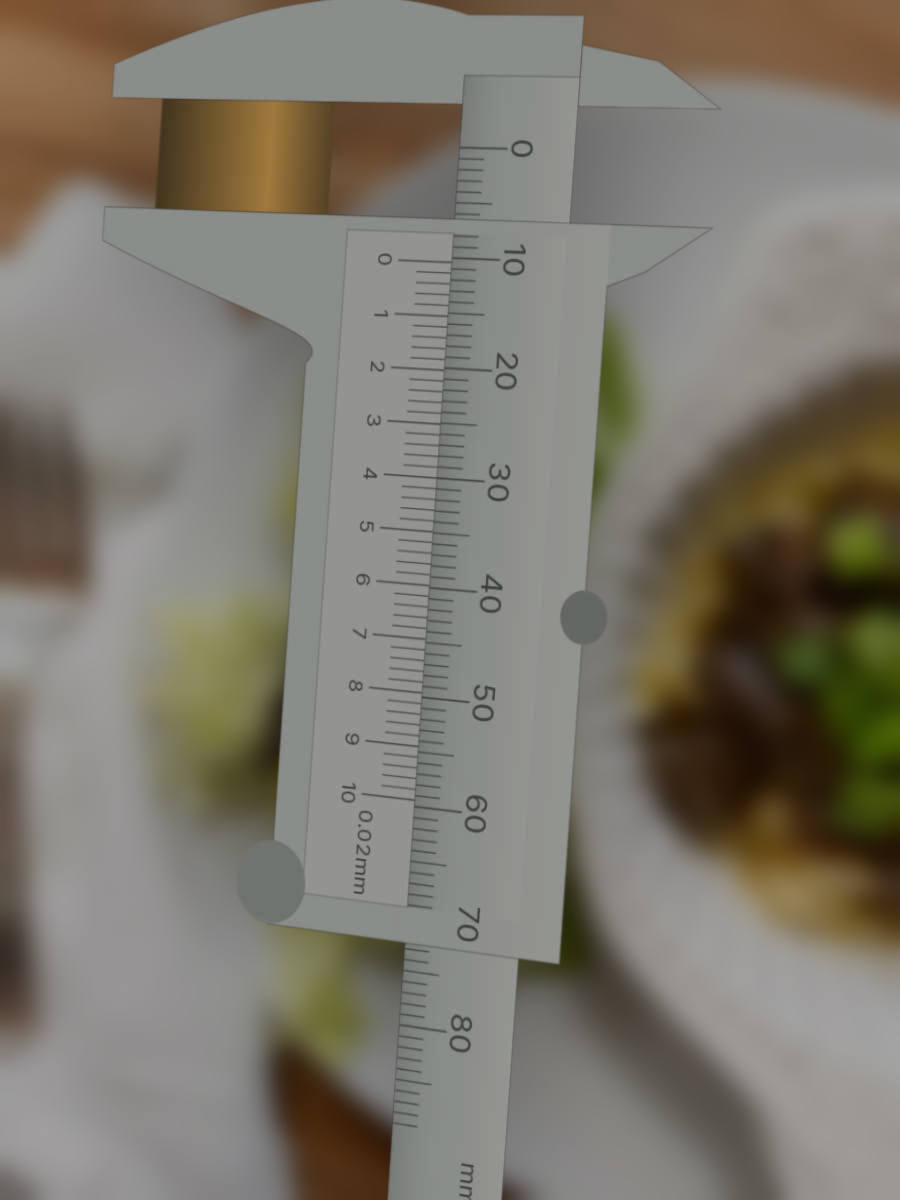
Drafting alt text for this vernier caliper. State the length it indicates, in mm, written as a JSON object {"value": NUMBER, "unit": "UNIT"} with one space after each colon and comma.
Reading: {"value": 10.4, "unit": "mm"}
